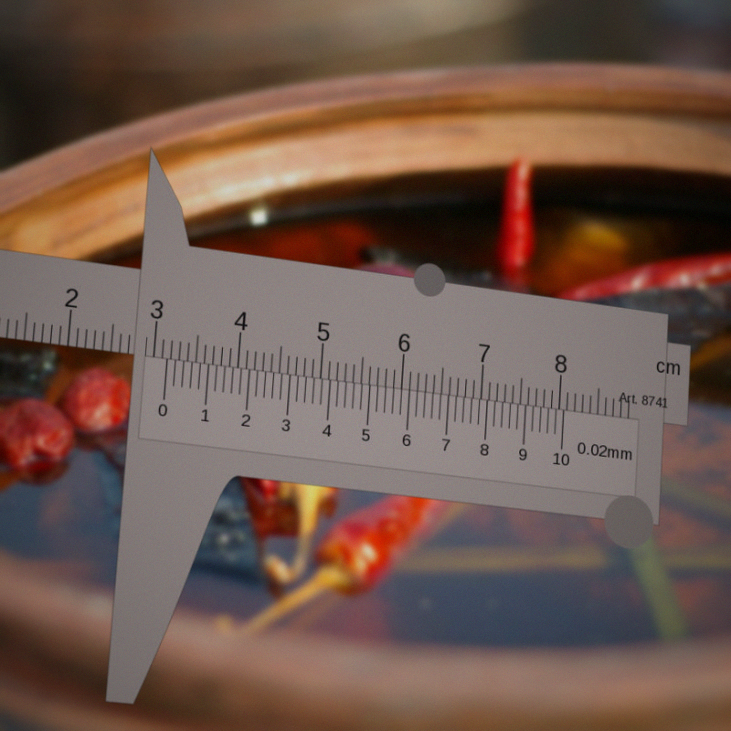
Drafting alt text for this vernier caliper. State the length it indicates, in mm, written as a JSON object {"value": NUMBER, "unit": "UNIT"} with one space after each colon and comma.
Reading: {"value": 31.6, "unit": "mm"}
